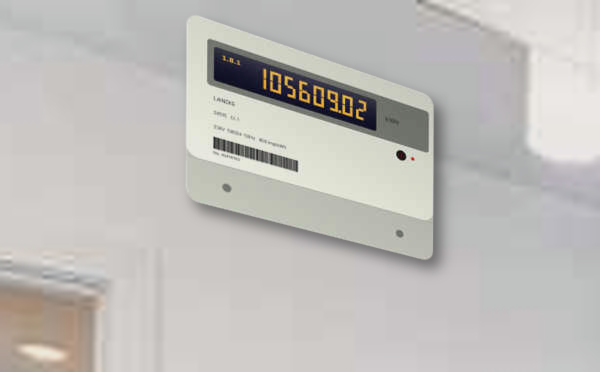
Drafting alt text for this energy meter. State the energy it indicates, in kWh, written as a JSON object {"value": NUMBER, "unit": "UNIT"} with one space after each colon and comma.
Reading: {"value": 105609.02, "unit": "kWh"}
